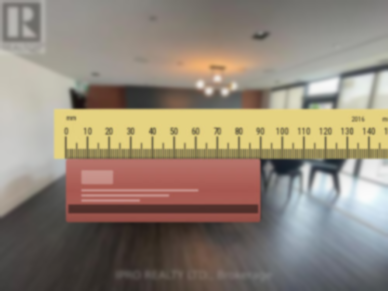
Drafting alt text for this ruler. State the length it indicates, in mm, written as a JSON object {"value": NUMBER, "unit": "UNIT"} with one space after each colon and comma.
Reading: {"value": 90, "unit": "mm"}
